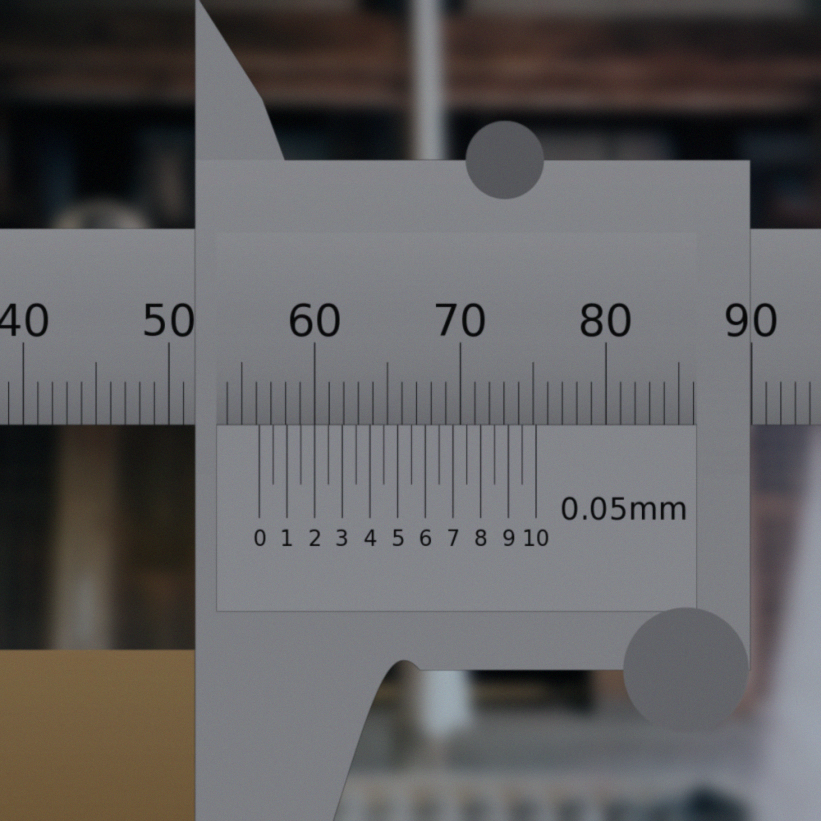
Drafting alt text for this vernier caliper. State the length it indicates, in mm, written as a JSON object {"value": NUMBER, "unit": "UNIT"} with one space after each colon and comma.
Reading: {"value": 56.2, "unit": "mm"}
